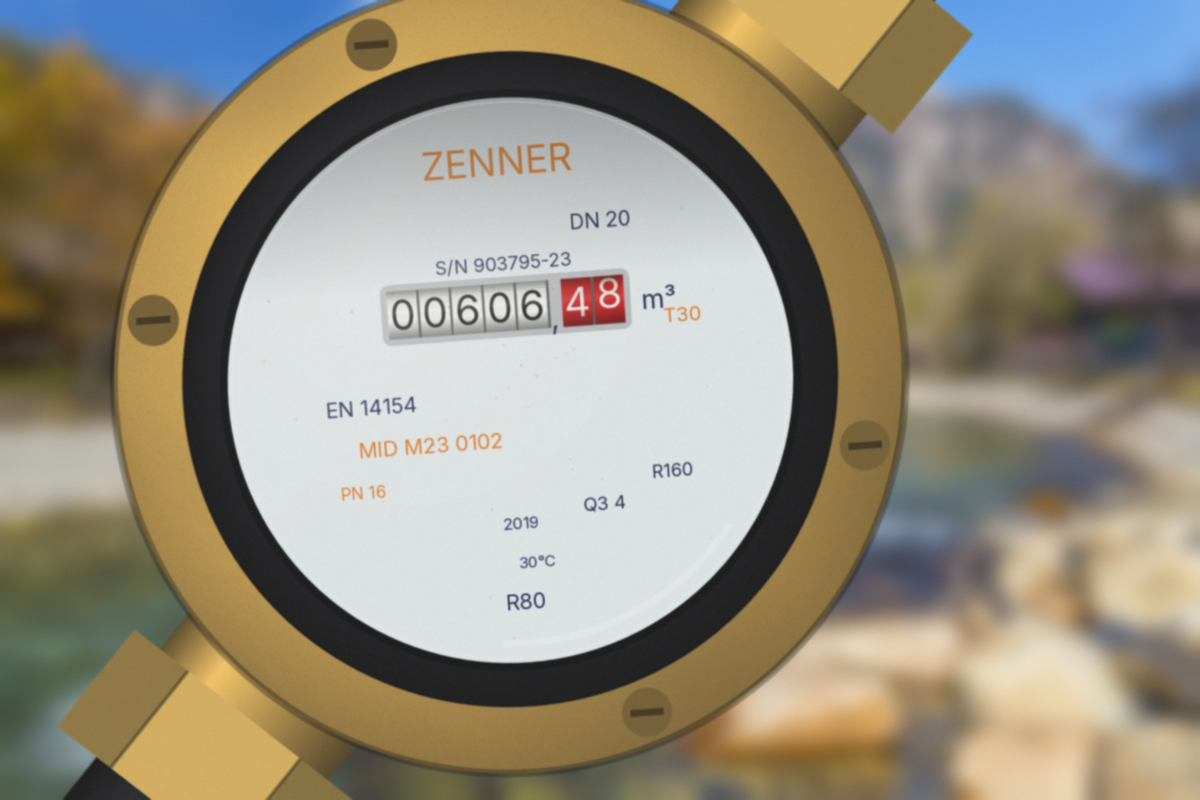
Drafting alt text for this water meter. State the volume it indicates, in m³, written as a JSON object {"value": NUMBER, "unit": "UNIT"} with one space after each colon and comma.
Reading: {"value": 606.48, "unit": "m³"}
